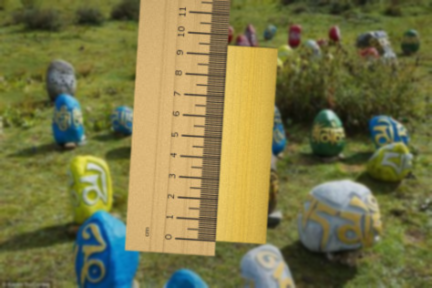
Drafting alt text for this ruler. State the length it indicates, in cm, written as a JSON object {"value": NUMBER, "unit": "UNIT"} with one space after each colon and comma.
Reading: {"value": 9.5, "unit": "cm"}
